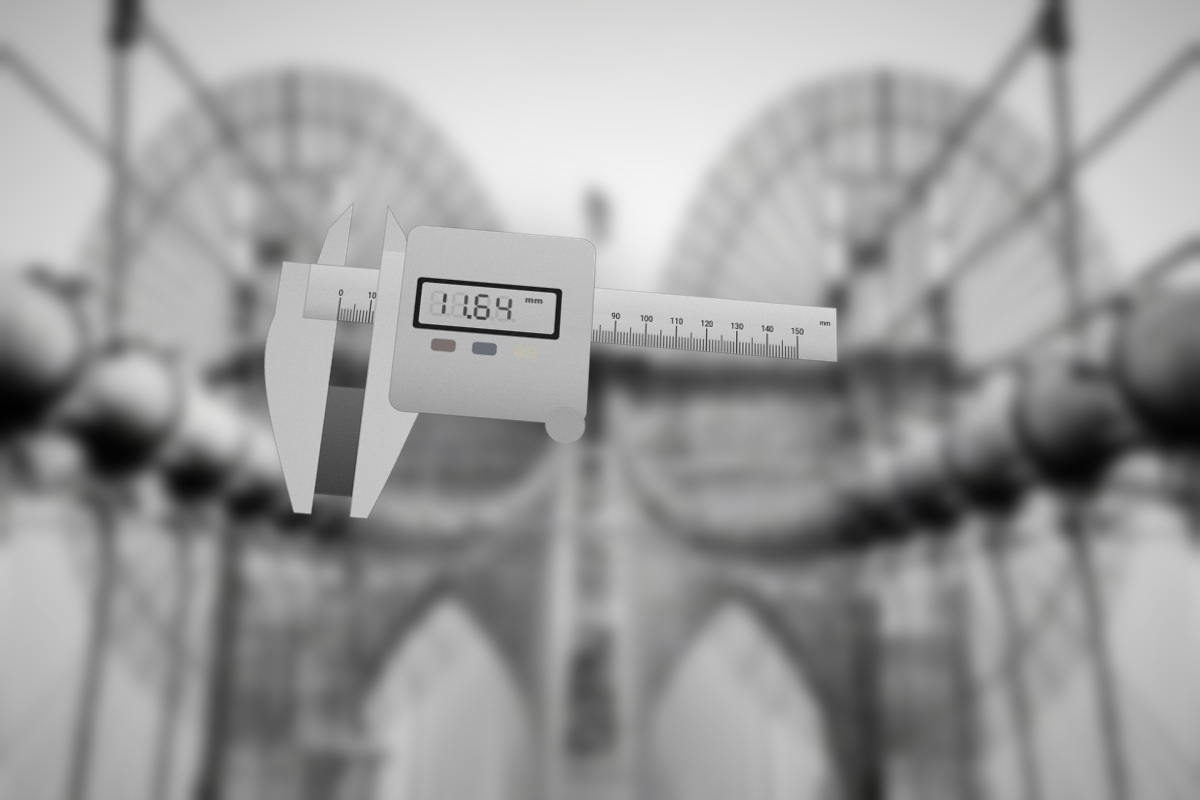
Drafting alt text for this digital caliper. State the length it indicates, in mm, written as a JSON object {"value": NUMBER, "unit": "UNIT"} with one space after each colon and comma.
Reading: {"value": 11.64, "unit": "mm"}
